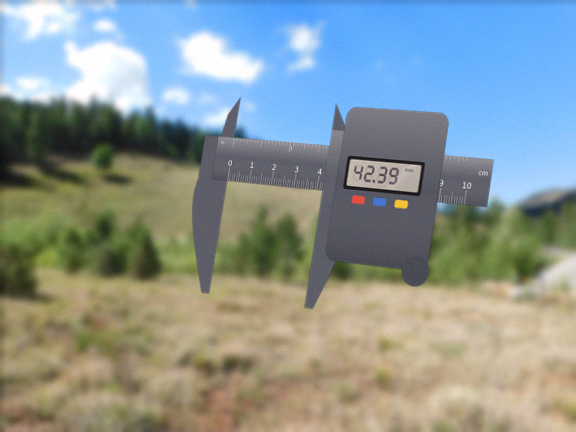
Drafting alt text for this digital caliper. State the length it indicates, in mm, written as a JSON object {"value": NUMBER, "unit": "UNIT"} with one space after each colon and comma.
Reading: {"value": 42.39, "unit": "mm"}
